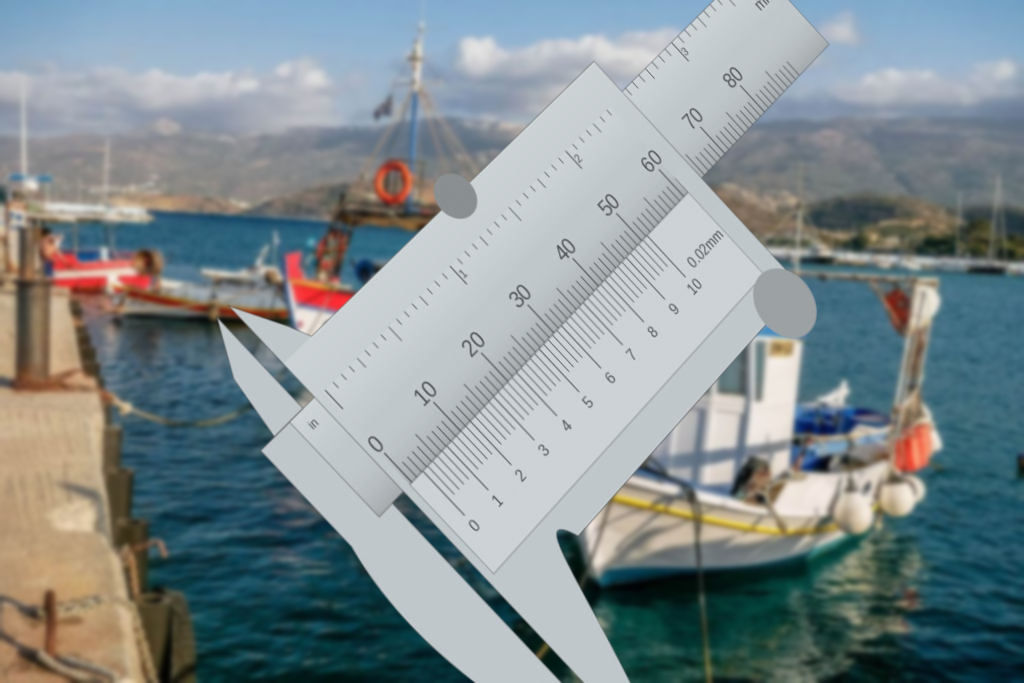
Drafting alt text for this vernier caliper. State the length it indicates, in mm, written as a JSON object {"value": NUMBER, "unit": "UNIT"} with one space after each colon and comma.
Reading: {"value": 2.2, "unit": "mm"}
